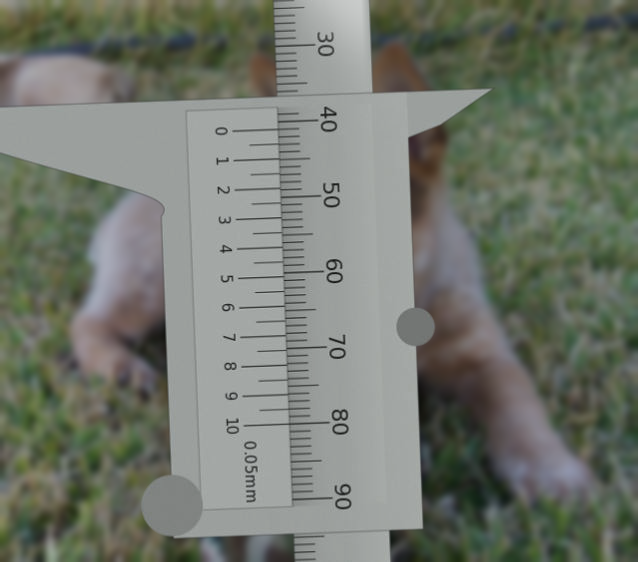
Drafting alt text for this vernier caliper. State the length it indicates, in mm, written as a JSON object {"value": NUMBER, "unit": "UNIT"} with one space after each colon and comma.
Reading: {"value": 41.0, "unit": "mm"}
